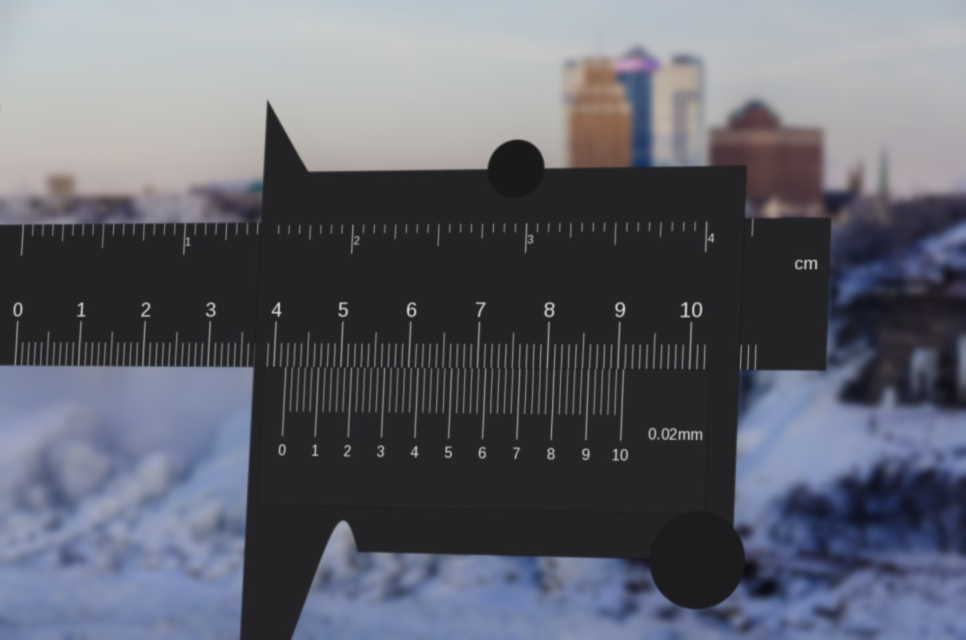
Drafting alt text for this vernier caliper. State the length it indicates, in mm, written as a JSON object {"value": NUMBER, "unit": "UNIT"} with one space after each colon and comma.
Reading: {"value": 41.8, "unit": "mm"}
